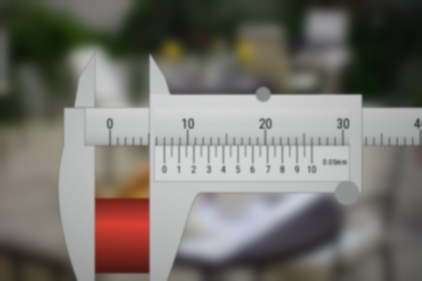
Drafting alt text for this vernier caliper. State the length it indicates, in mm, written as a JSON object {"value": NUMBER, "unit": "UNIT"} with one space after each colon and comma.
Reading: {"value": 7.0, "unit": "mm"}
